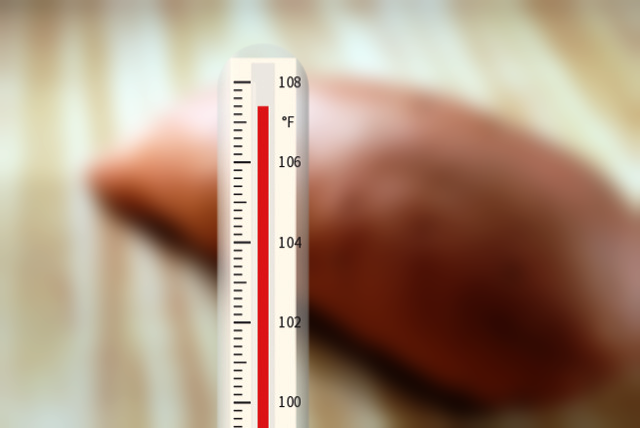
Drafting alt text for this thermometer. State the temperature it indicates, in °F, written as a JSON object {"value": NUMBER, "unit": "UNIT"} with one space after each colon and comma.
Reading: {"value": 107.4, "unit": "°F"}
